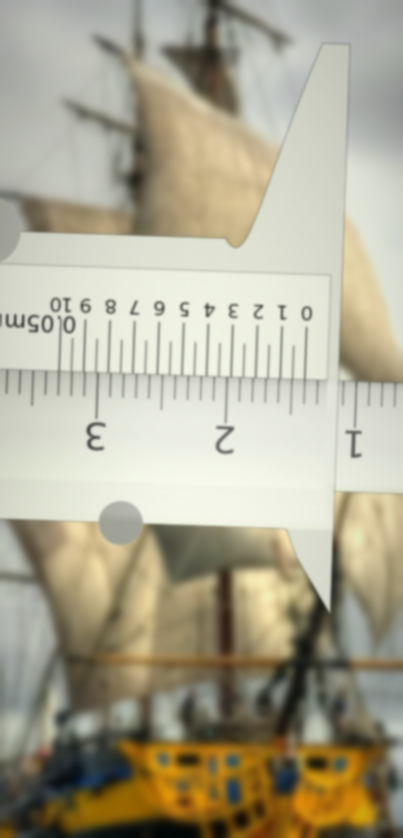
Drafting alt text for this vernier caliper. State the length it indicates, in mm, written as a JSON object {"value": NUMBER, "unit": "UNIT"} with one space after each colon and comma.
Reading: {"value": 14.0, "unit": "mm"}
